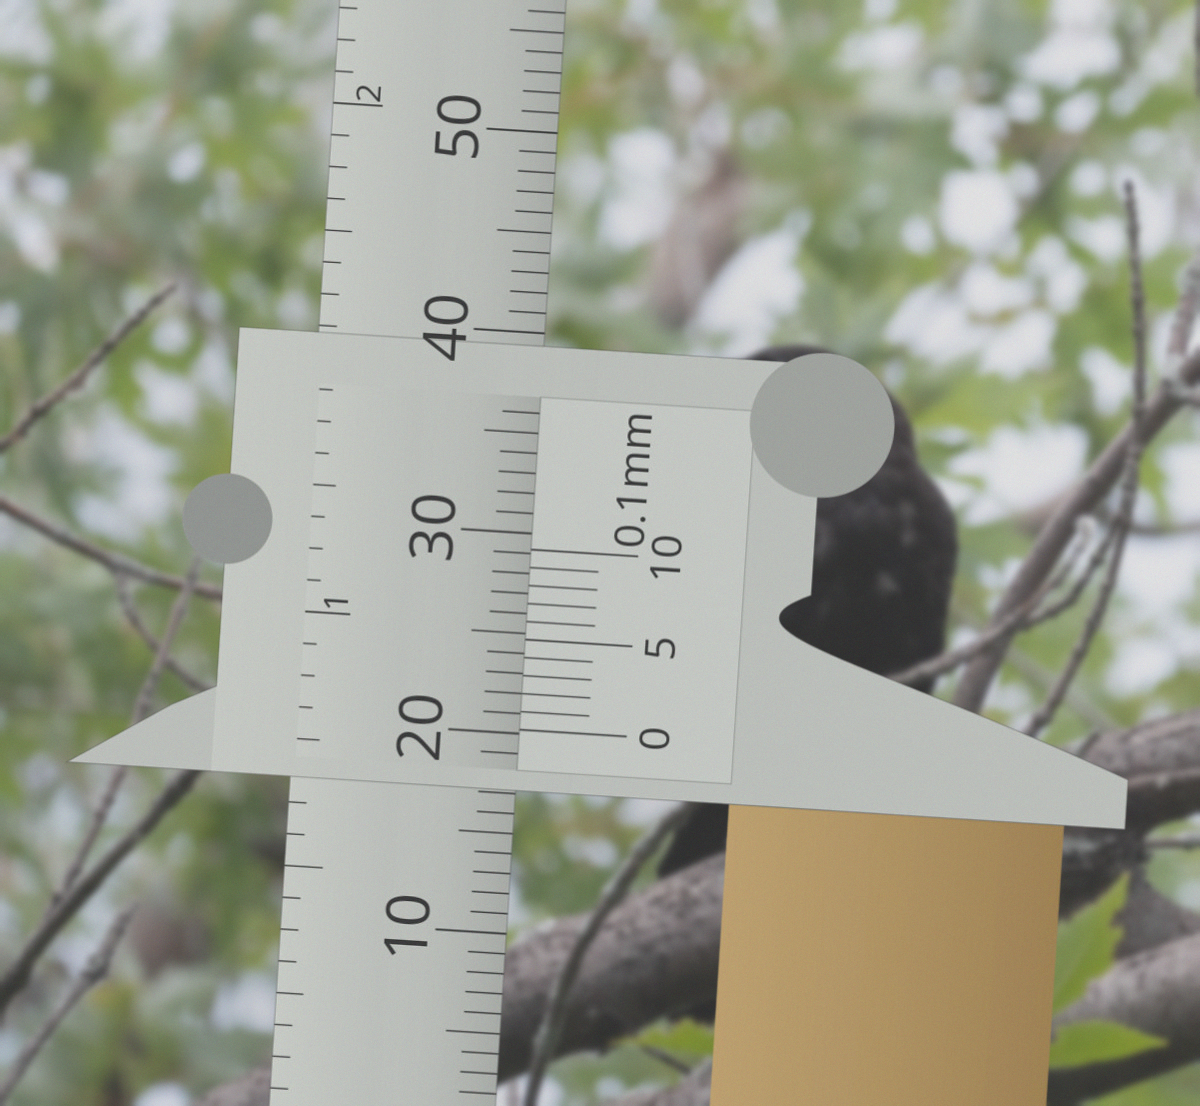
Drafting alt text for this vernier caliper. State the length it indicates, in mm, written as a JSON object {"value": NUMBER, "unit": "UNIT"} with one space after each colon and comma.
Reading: {"value": 20.2, "unit": "mm"}
